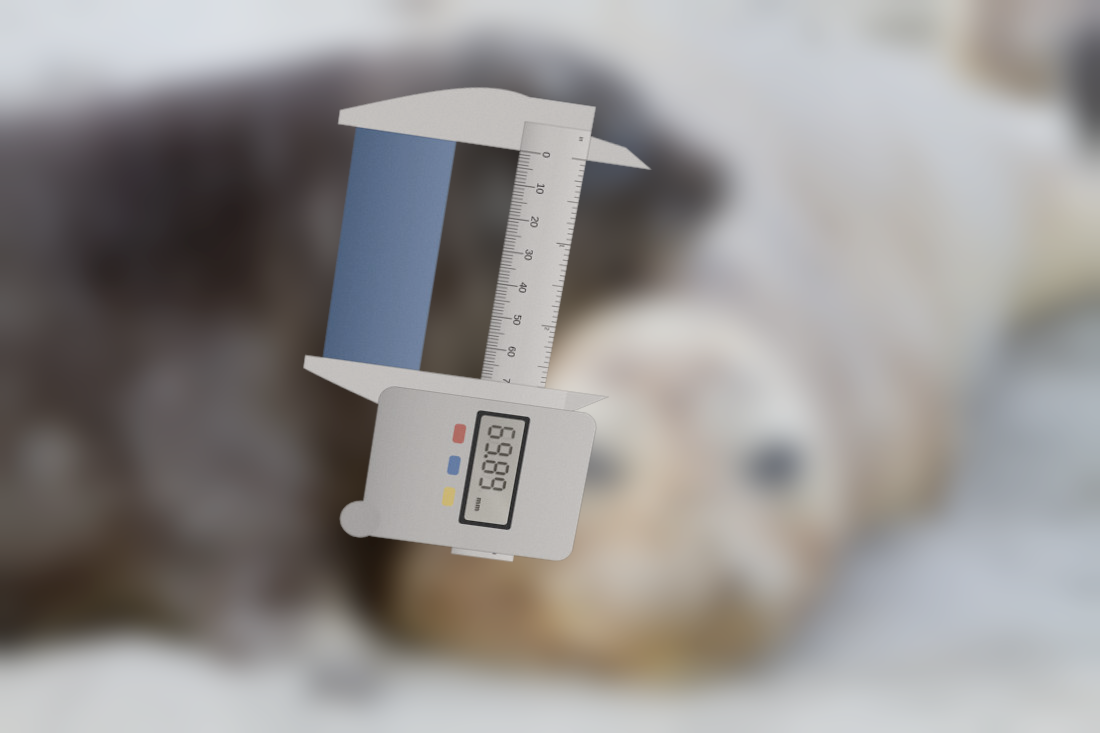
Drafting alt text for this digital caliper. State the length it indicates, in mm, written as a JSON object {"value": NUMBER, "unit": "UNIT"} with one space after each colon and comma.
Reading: {"value": 69.89, "unit": "mm"}
